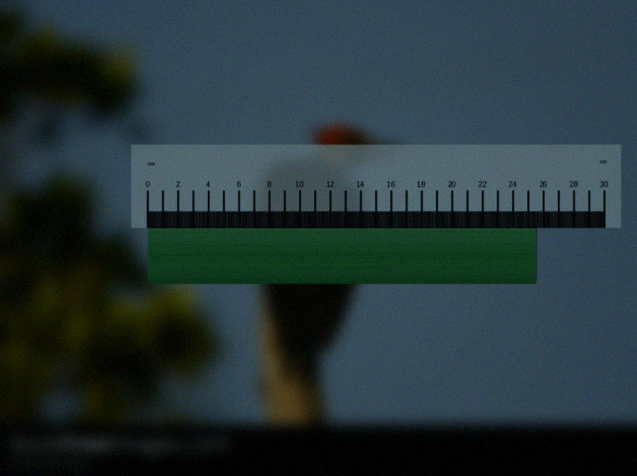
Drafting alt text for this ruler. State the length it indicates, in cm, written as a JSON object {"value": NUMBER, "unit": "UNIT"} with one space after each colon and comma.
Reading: {"value": 25.5, "unit": "cm"}
